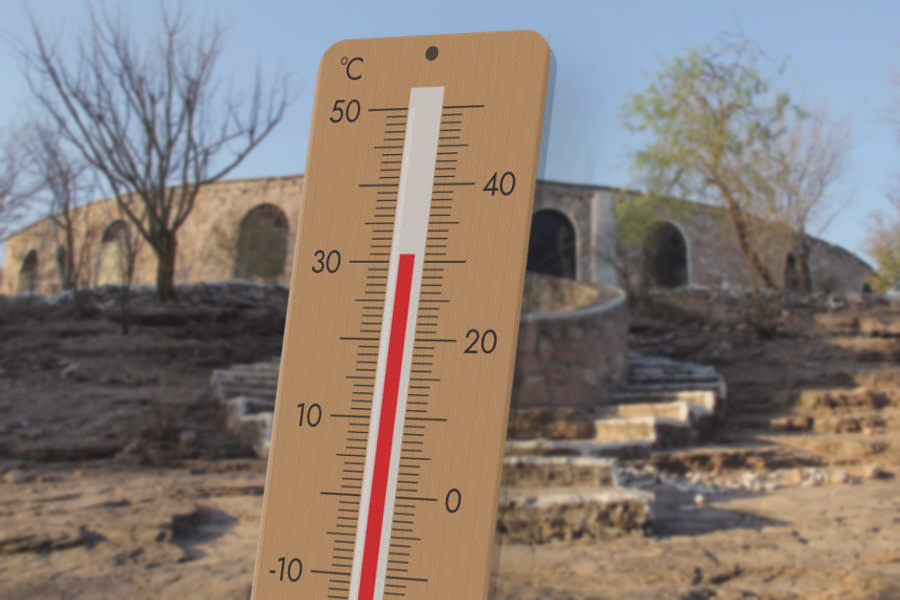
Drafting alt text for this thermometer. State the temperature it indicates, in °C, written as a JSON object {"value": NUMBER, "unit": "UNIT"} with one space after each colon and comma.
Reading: {"value": 31, "unit": "°C"}
